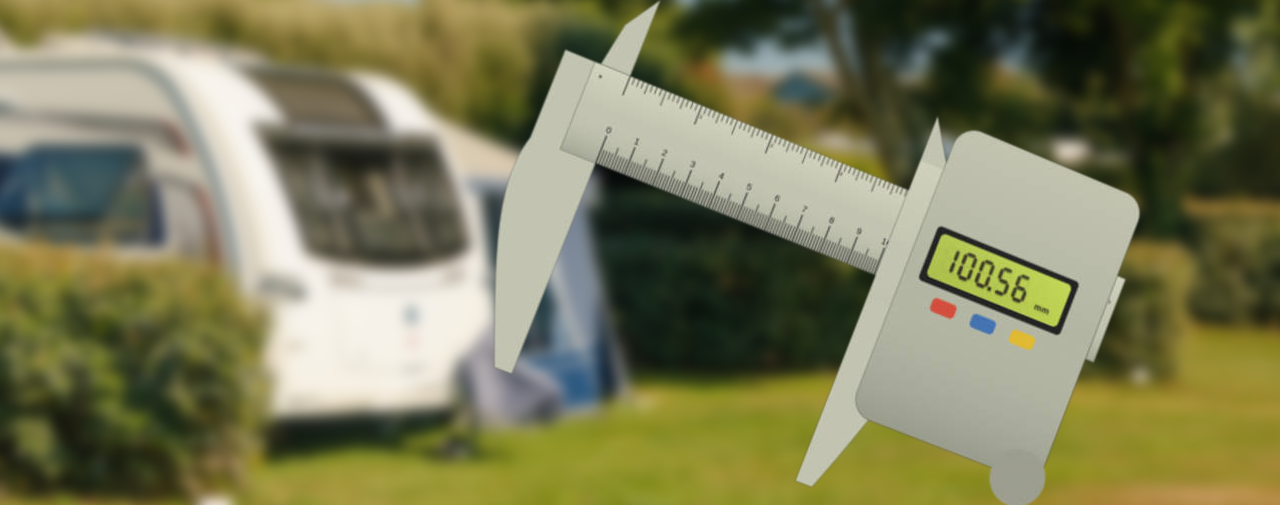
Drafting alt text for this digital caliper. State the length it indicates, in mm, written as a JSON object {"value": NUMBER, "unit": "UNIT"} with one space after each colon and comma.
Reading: {"value": 100.56, "unit": "mm"}
